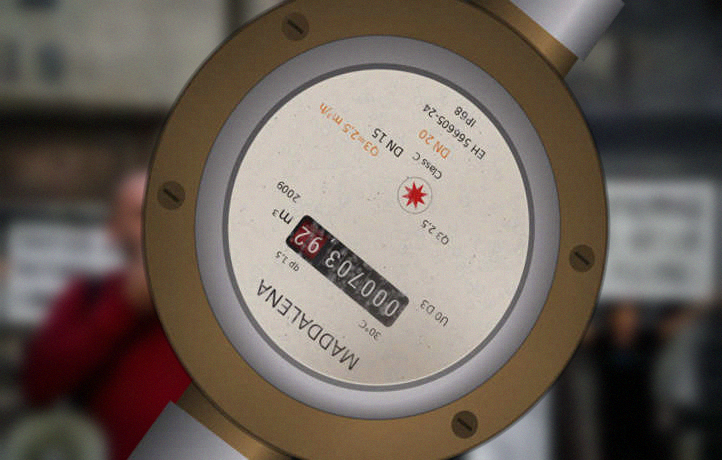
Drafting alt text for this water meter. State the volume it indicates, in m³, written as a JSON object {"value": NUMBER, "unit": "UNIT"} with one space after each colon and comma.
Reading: {"value": 703.92, "unit": "m³"}
